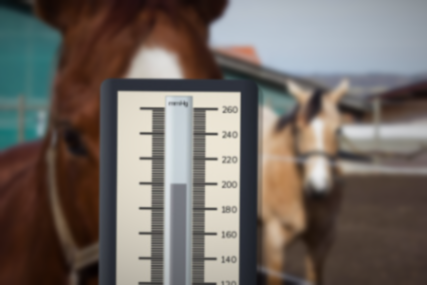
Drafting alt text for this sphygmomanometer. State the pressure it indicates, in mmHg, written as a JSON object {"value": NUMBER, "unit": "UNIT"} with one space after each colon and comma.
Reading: {"value": 200, "unit": "mmHg"}
